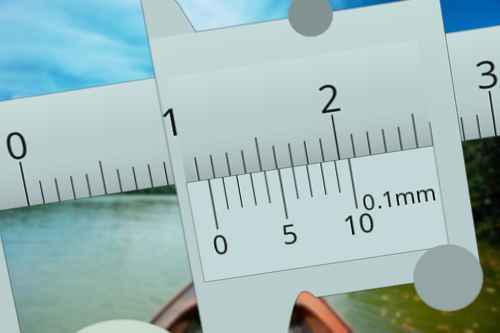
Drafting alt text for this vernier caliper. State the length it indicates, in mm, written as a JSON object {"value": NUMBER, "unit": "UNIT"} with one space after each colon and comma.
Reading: {"value": 11.6, "unit": "mm"}
